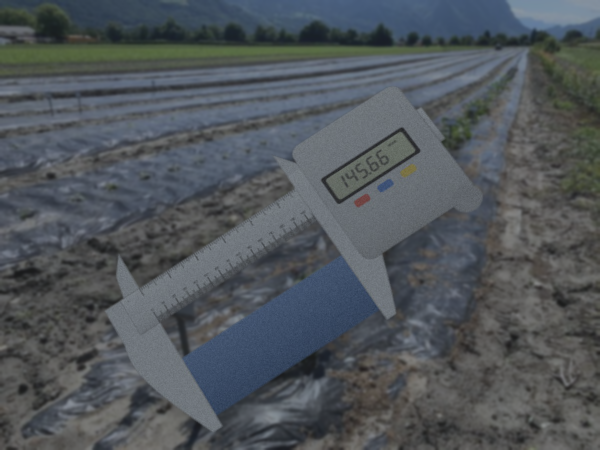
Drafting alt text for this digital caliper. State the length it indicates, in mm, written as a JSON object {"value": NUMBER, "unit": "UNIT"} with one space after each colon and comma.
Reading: {"value": 145.66, "unit": "mm"}
